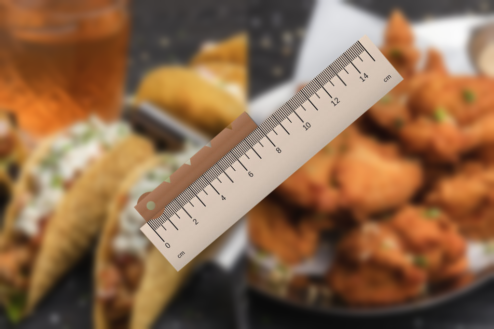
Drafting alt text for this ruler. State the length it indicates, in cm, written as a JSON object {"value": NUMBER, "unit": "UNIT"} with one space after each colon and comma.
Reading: {"value": 8, "unit": "cm"}
